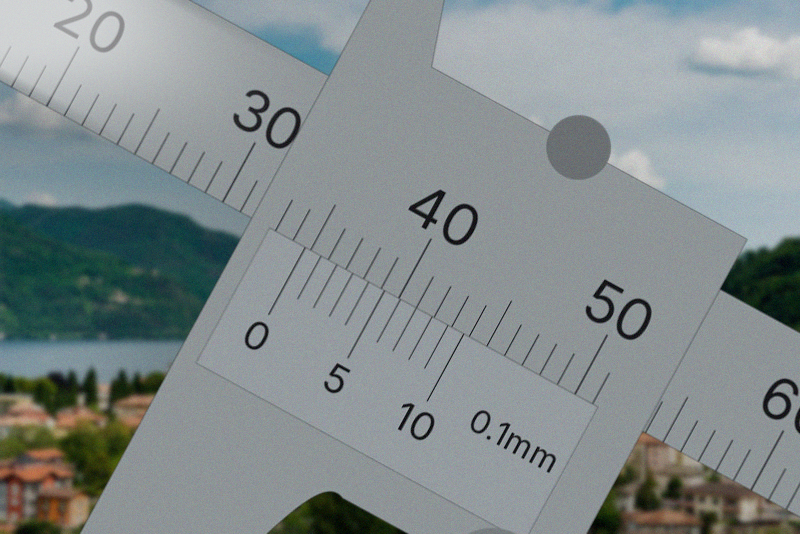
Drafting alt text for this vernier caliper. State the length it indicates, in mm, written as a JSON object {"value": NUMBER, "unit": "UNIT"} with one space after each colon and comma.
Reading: {"value": 34.7, "unit": "mm"}
